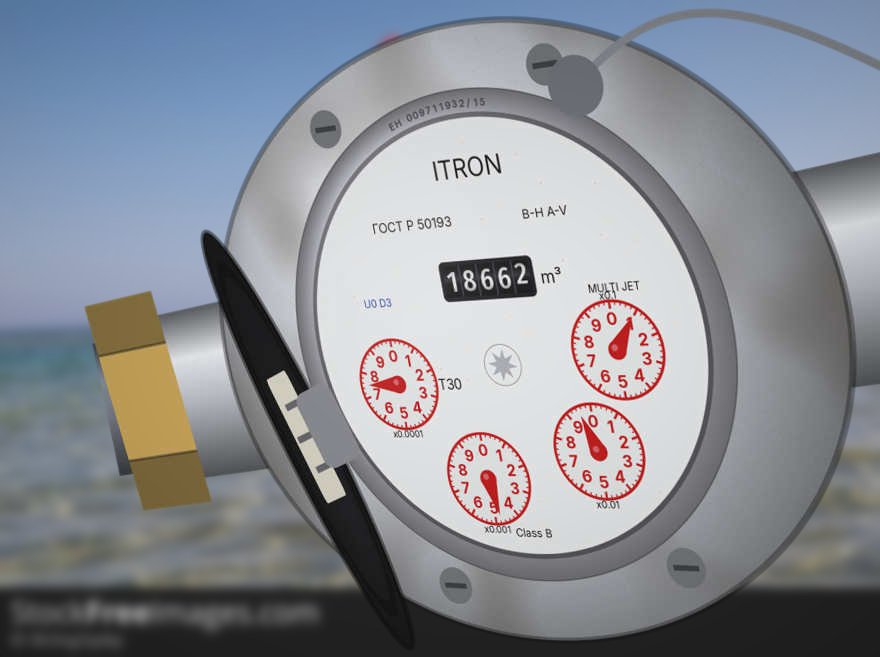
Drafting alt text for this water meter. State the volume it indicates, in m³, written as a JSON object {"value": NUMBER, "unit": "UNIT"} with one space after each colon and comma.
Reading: {"value": 18662.0947, "unit": "m³"}
